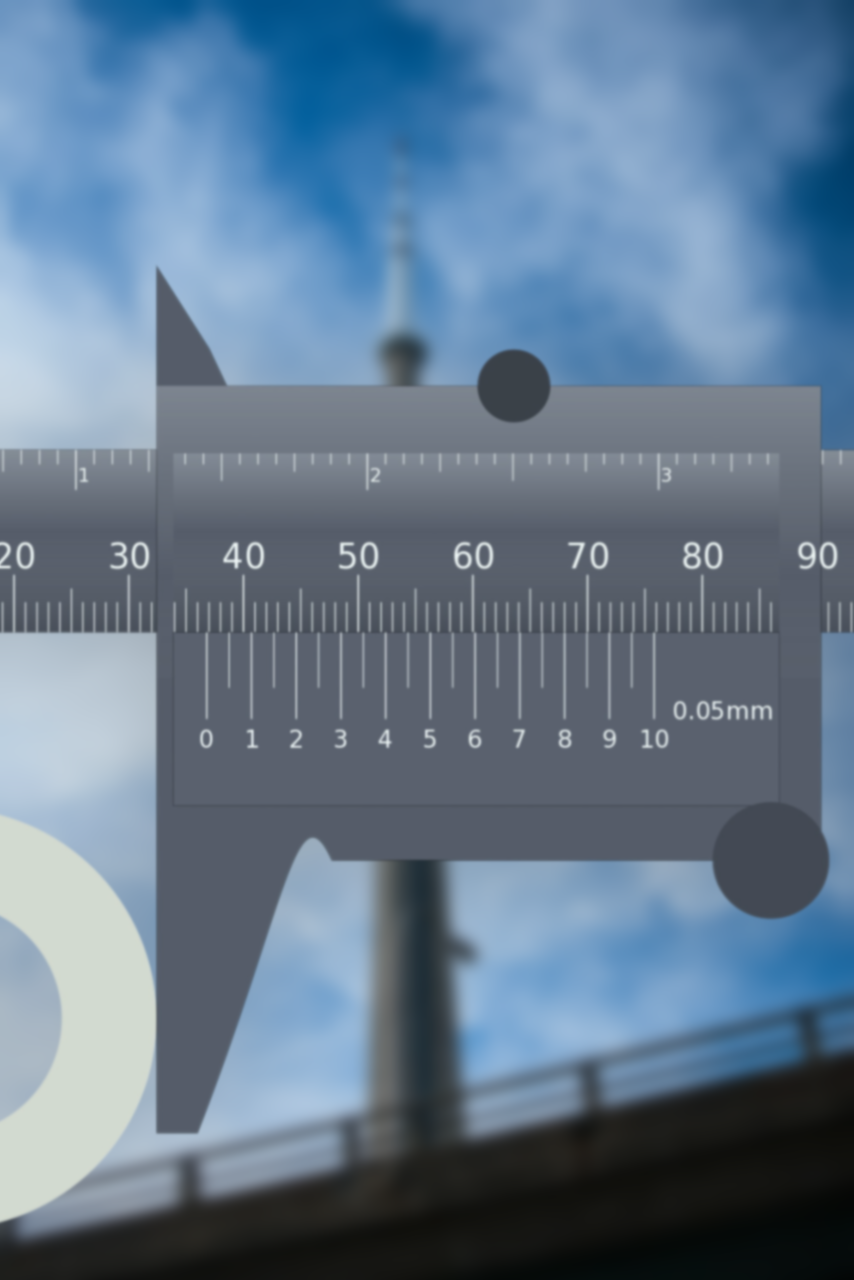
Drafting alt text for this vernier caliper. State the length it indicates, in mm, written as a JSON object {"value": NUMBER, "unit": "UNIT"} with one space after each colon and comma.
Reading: {"value": 36.8, "unit": "mm"}
